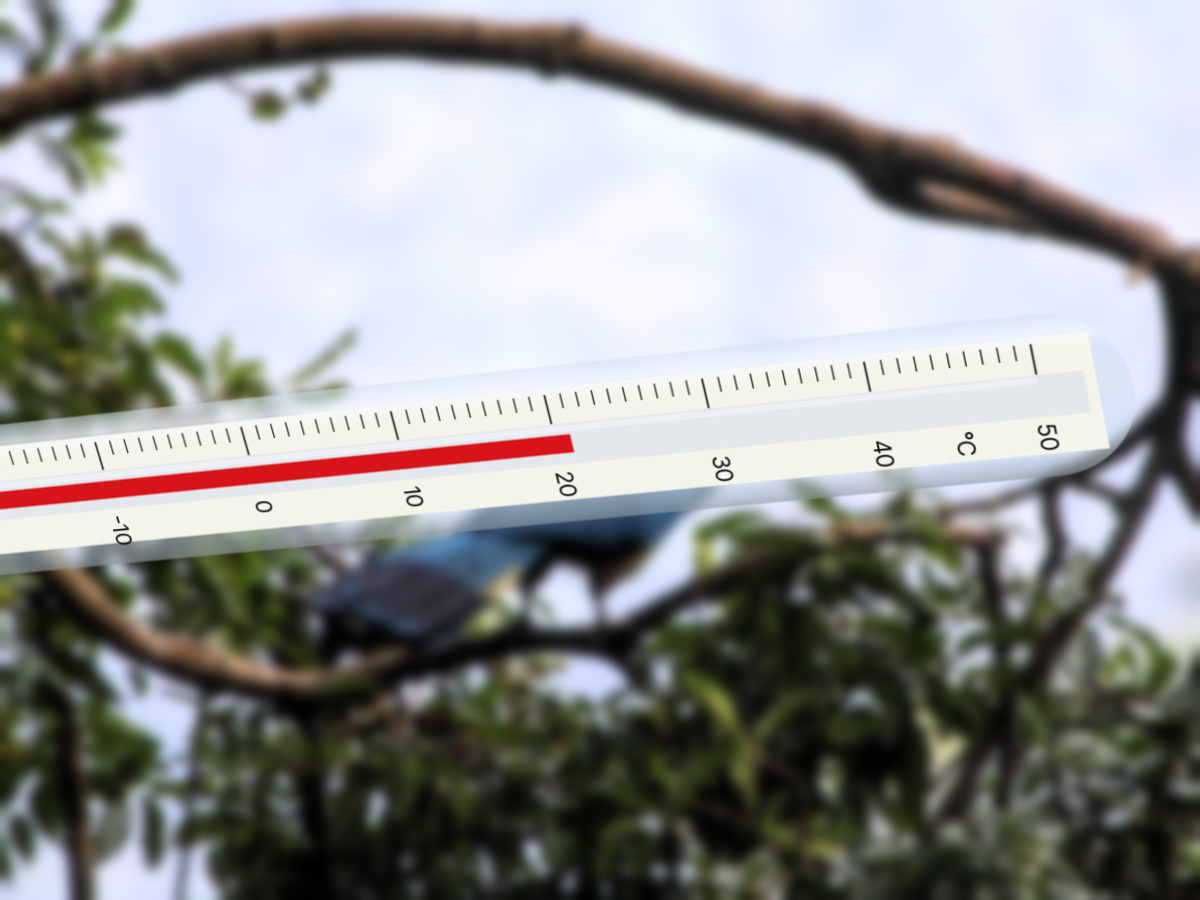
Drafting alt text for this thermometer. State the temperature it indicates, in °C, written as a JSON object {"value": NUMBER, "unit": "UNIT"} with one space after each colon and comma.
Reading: {"value": 21, "unit": "°C"}
